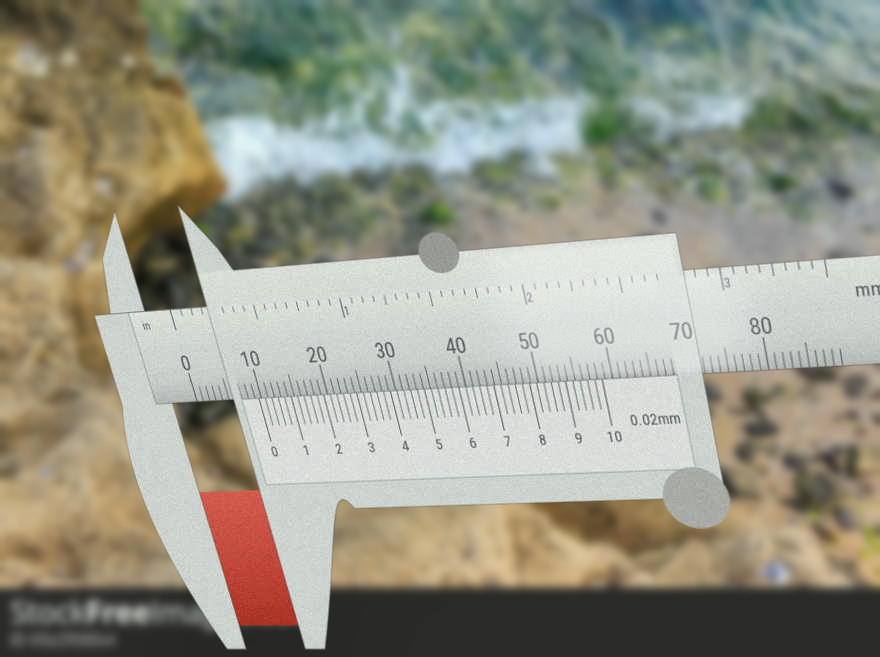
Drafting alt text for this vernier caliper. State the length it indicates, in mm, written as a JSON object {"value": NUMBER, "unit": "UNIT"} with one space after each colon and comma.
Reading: {"value": 9.6, "unit": "mm"}
